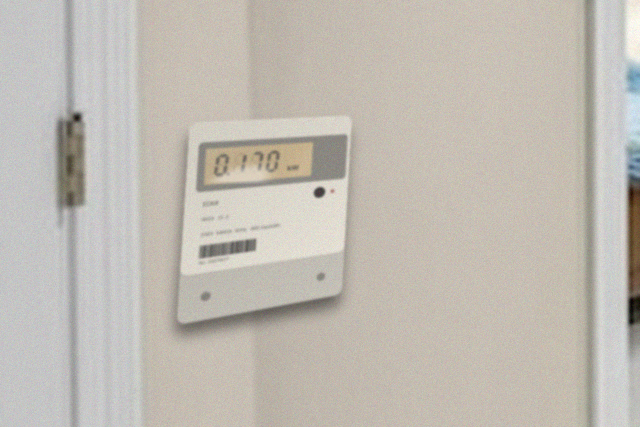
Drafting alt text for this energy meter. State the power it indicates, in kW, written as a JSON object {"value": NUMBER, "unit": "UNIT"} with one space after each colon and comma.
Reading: {"value": 0.170, "unit": "kW"}
